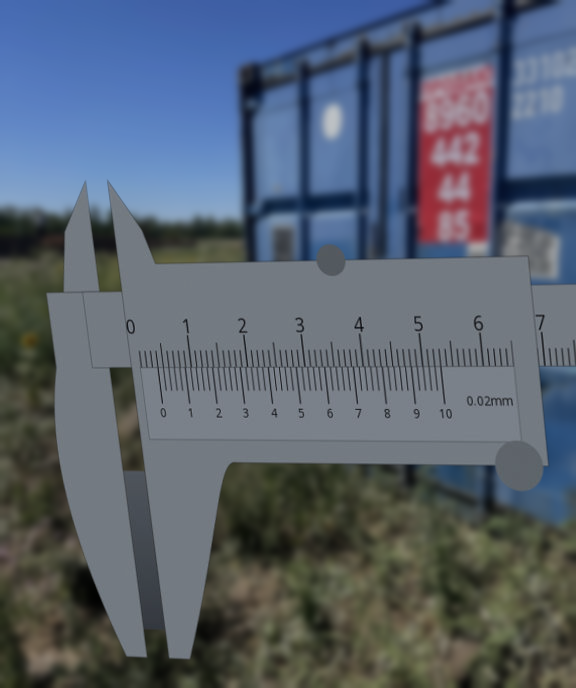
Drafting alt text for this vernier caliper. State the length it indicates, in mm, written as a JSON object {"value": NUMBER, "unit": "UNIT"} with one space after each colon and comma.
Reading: {"value": 4.0, "unit": "mm"}
